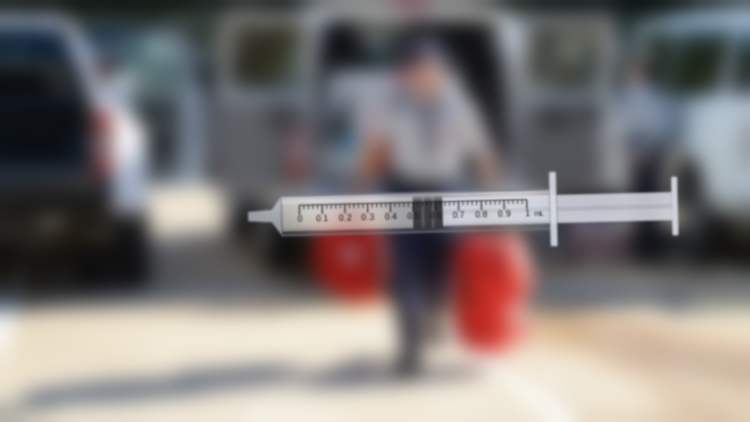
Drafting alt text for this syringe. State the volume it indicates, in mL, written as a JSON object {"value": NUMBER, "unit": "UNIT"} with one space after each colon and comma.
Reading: {"value": 0.5, "unit": "mL"}
